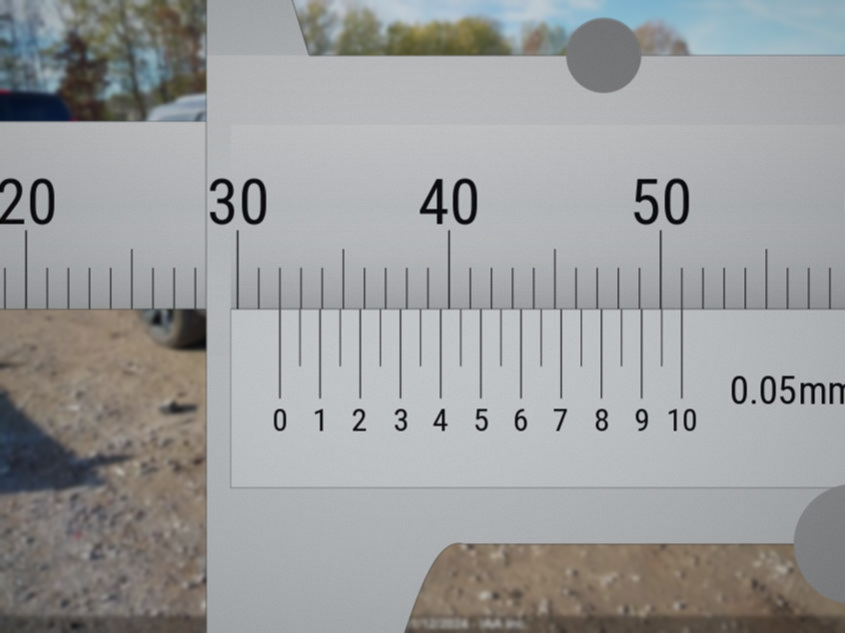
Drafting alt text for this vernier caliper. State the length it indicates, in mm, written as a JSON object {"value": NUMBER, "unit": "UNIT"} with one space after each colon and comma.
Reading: {"value": 32.0, "unit": "mm"}
